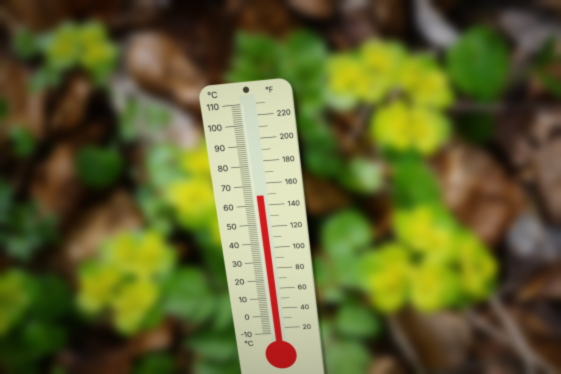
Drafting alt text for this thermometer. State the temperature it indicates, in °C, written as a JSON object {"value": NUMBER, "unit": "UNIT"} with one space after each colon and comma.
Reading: {"value": 65, "unit": "°C"}
